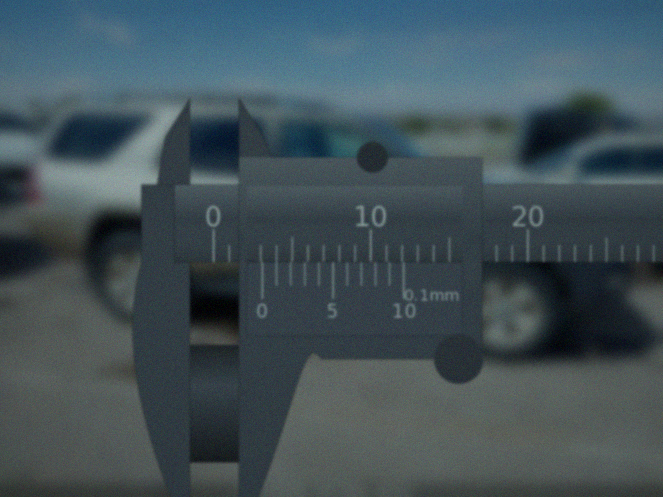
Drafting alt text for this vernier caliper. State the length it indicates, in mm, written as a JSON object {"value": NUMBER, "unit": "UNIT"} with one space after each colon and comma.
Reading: {"value": 3.1, "unit": "mm"}
